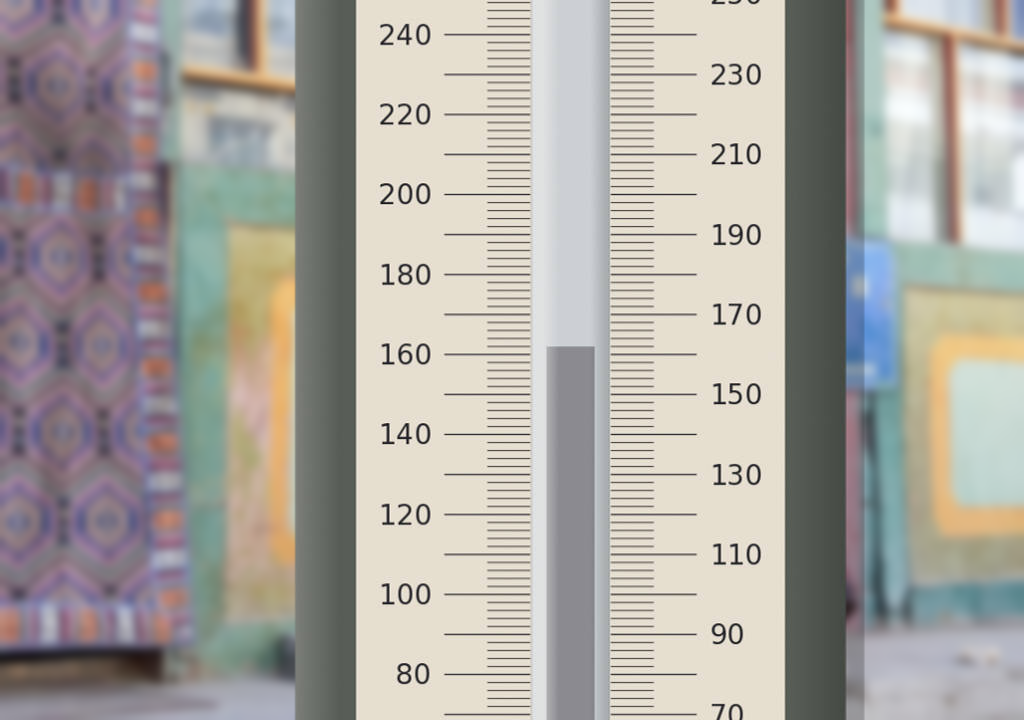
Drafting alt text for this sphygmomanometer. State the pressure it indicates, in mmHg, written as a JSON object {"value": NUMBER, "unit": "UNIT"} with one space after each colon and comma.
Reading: {"value": 162, "unit": "mmHg"}
